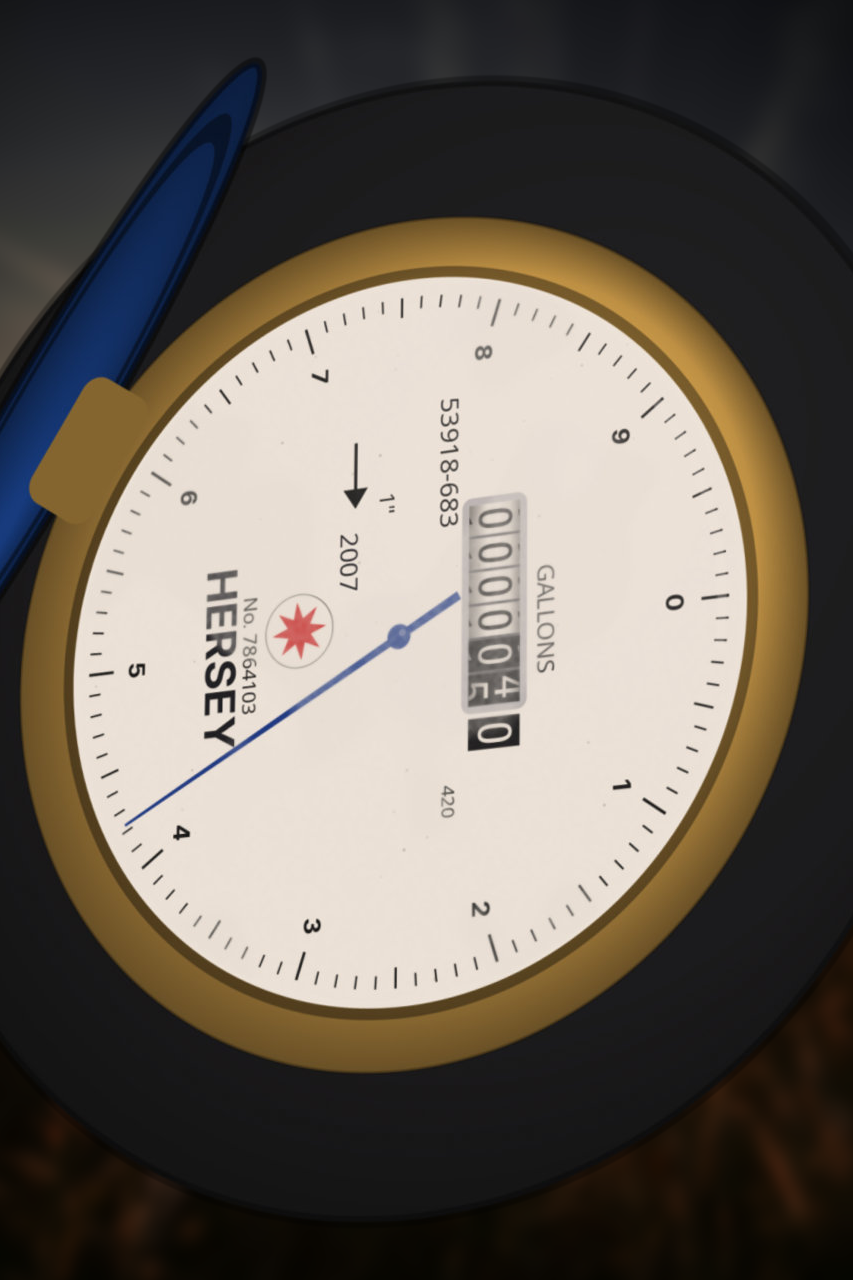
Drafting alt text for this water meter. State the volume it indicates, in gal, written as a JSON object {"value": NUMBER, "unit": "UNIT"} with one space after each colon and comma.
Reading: {"value": 44.2, "unit": "gal"}
